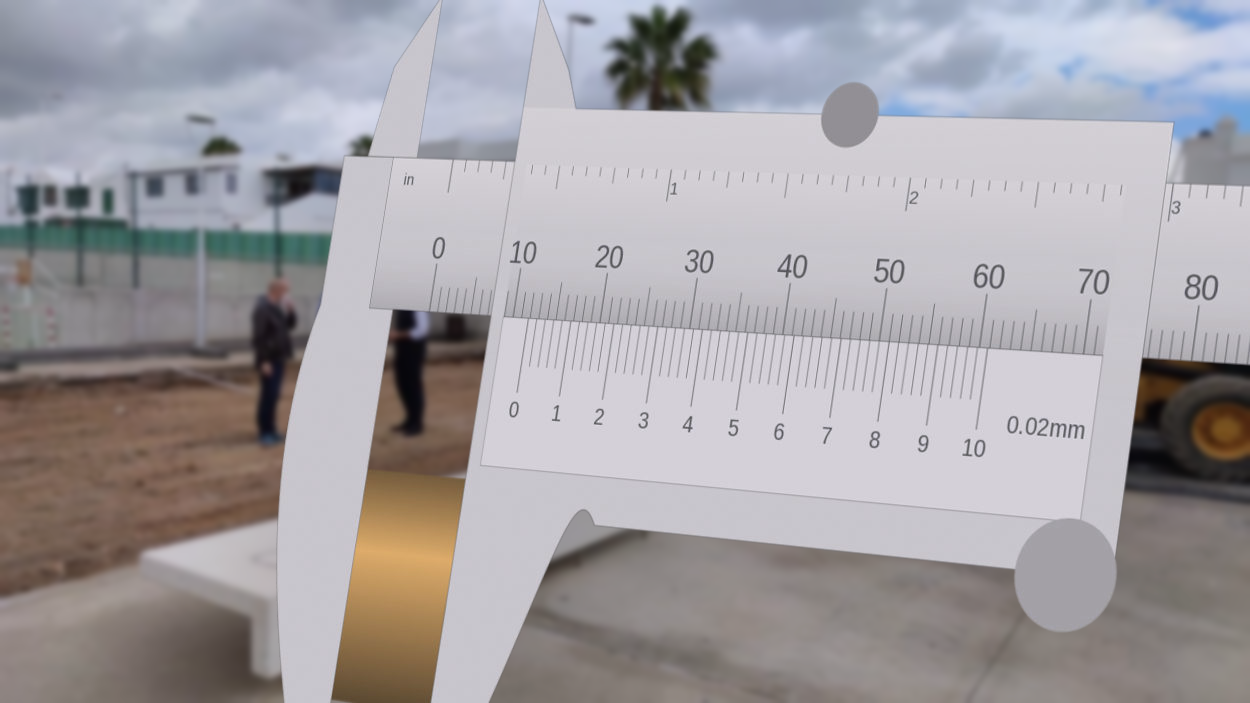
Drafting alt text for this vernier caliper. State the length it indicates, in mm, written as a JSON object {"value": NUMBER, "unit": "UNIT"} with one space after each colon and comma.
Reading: {"value": 11.8, "unit": "mm"}
